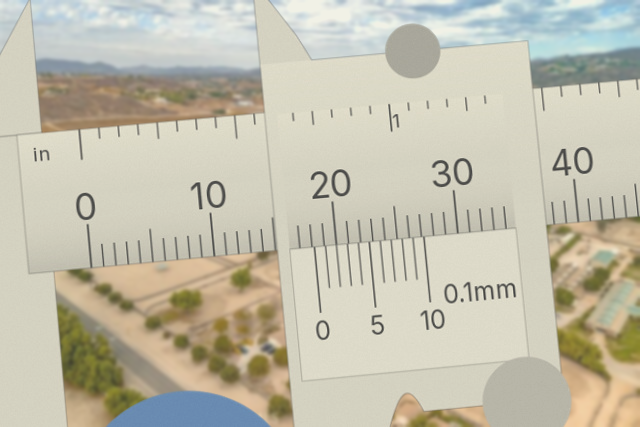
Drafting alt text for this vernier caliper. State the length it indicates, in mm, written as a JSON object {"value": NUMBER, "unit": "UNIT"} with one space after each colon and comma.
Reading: {"value": 18.2, "unit": "mm"}
